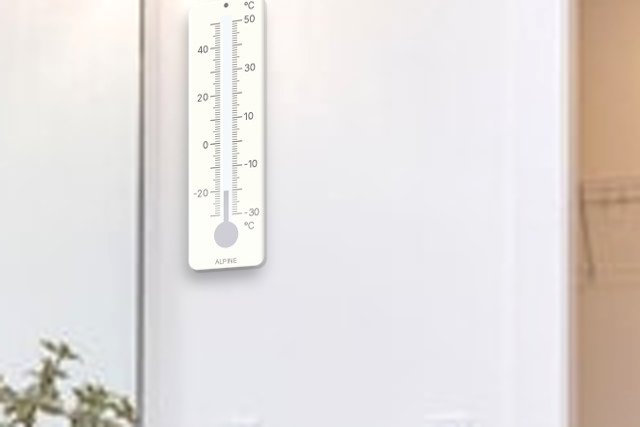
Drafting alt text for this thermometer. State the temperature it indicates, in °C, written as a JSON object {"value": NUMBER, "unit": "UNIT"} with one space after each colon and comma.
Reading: {"value": -20, "unit": "°C"}
